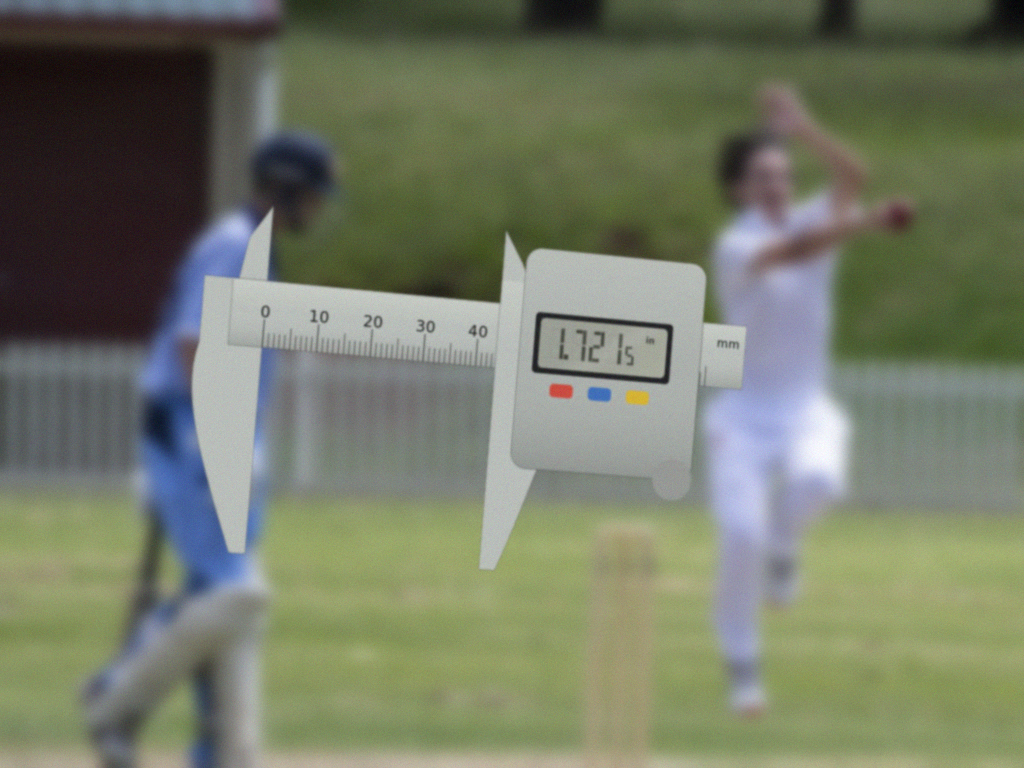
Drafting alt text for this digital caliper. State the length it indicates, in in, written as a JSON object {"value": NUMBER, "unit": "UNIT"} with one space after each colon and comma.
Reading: {"value": 1.7215, "unit": "in"}
